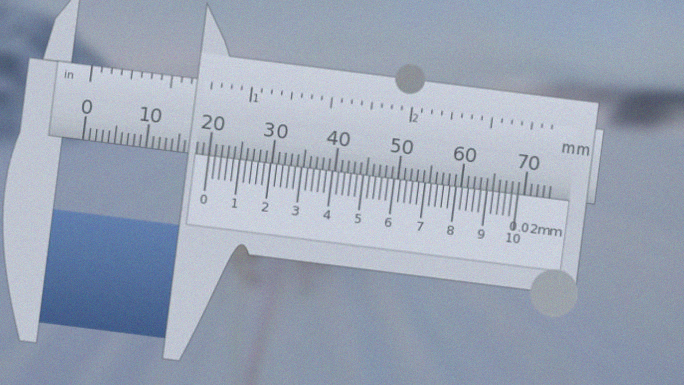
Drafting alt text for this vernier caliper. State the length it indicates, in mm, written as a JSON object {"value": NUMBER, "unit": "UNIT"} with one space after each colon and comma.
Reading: {"value": 20.0, "unit": "mm"}
